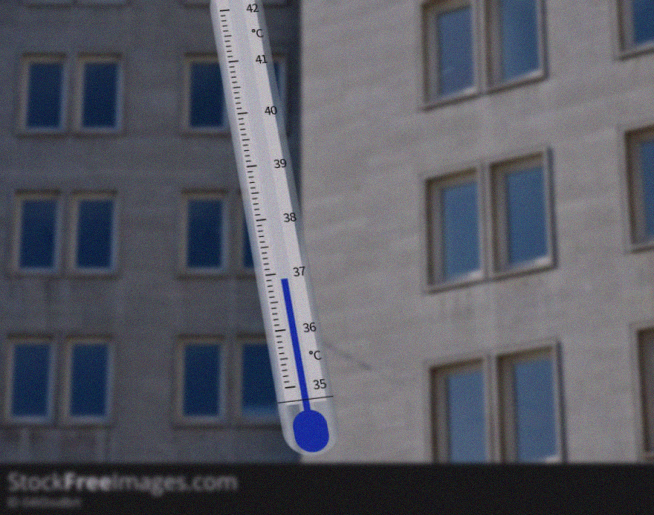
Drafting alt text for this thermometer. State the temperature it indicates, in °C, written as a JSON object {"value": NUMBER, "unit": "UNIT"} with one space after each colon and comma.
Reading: {"value": 36.9, "unit": "°C"}
